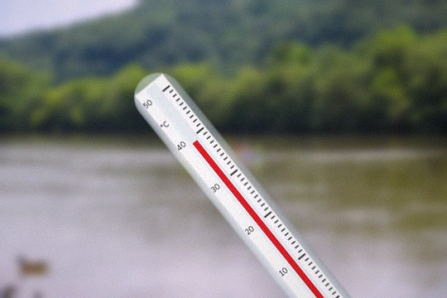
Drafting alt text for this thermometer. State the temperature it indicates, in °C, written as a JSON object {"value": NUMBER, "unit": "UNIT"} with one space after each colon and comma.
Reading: {"value": 39, "unit": "°C"}
